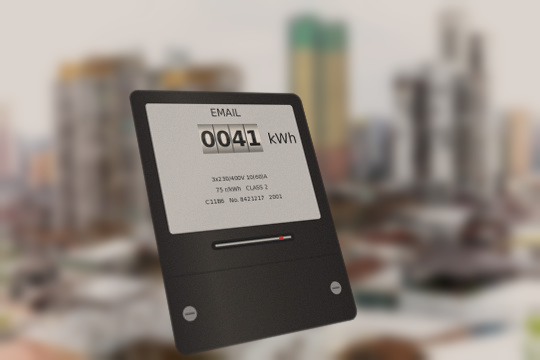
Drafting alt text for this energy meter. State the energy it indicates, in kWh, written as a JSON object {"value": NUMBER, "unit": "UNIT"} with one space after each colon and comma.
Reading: {"value": 41, "unit": "kWh"}
